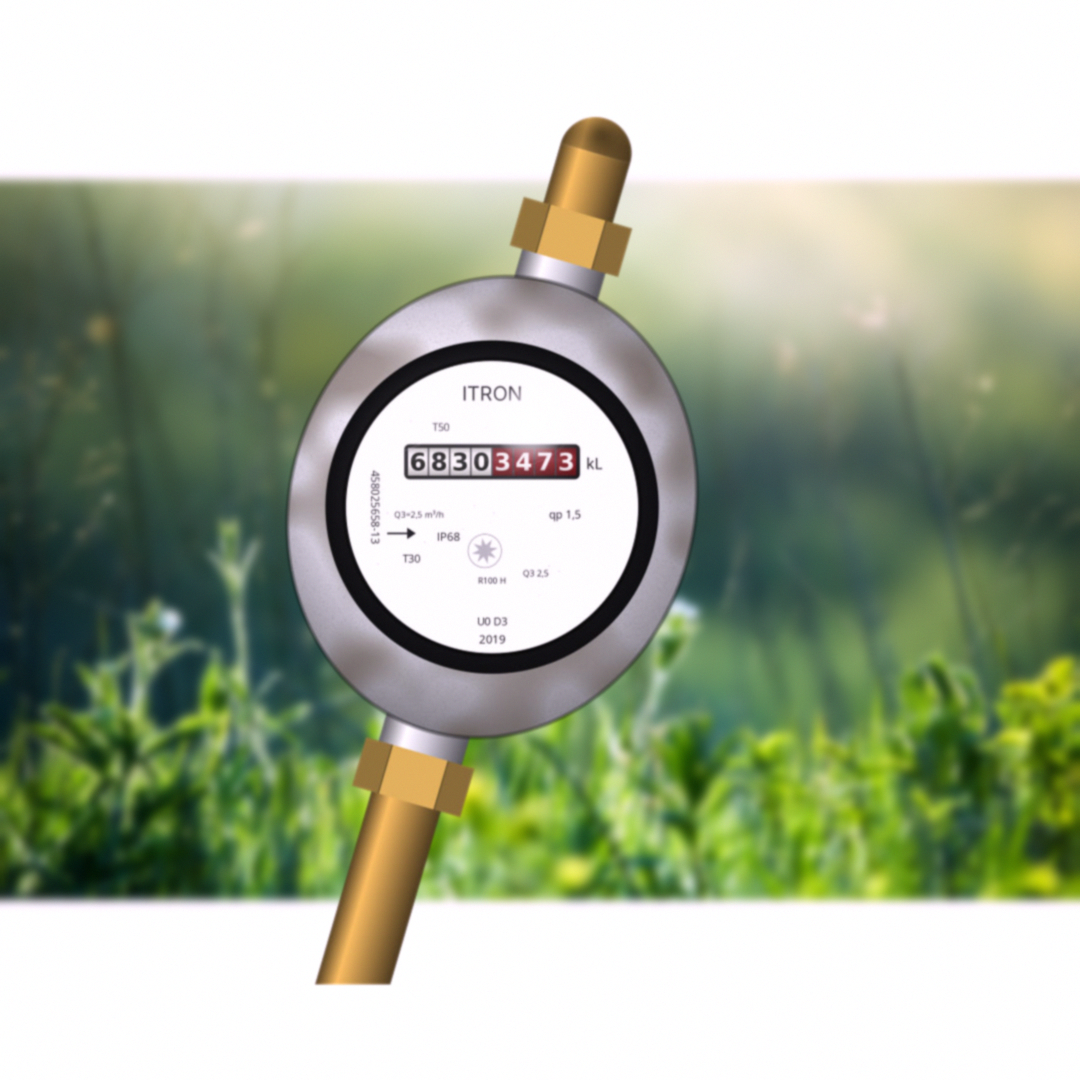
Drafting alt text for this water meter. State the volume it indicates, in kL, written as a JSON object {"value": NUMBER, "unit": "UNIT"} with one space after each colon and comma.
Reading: {"value": 6830.3473, "unit": "kL"}
